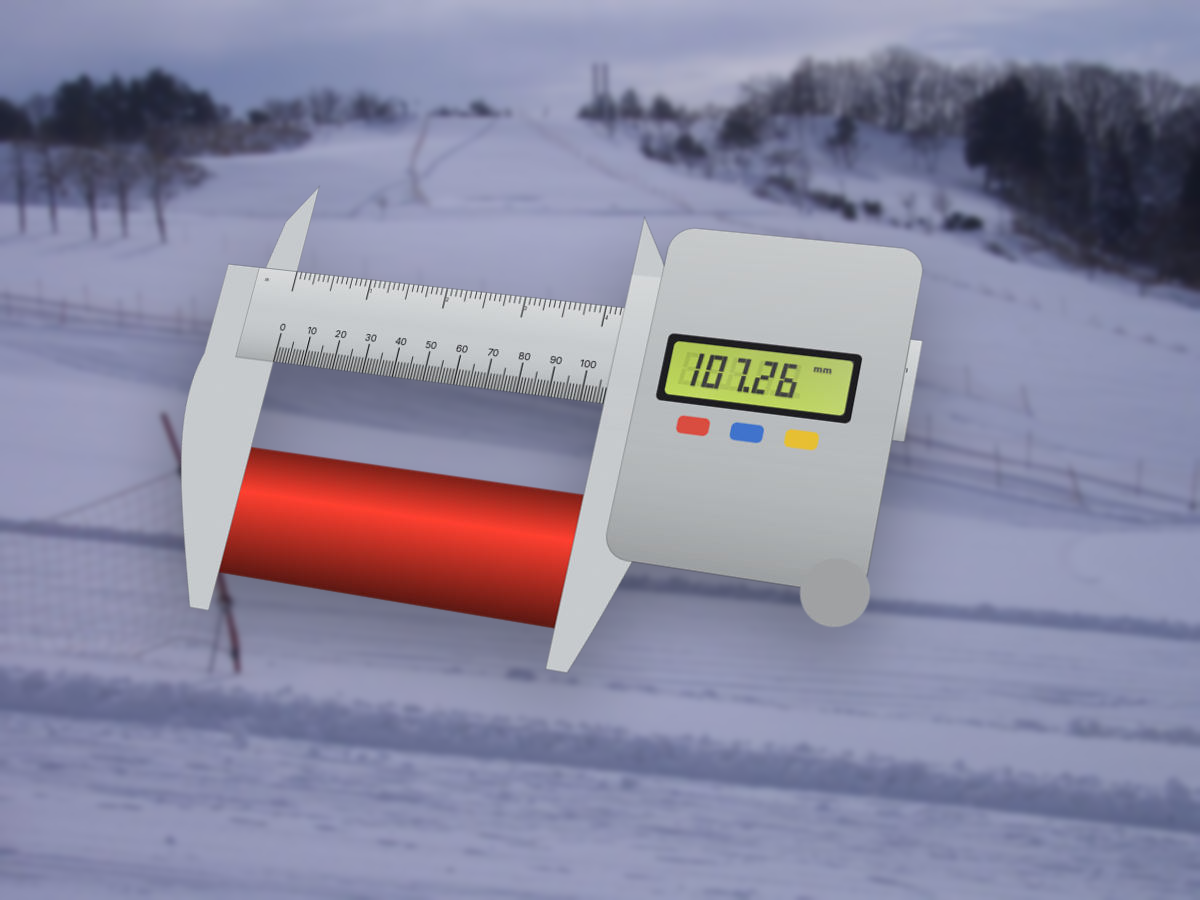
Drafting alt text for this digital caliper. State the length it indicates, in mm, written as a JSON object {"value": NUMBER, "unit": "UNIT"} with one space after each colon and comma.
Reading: {"value": 107.26, "unit": "mm"}
